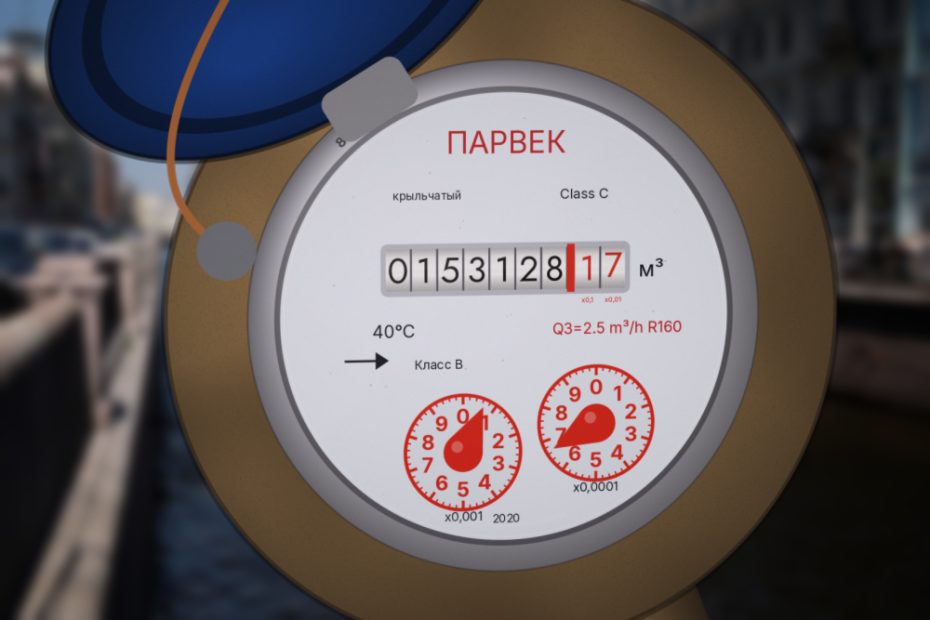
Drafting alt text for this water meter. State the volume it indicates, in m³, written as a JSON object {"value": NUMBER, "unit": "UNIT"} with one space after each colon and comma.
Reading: {"value": 153128.1706, "unit": "m³"}
